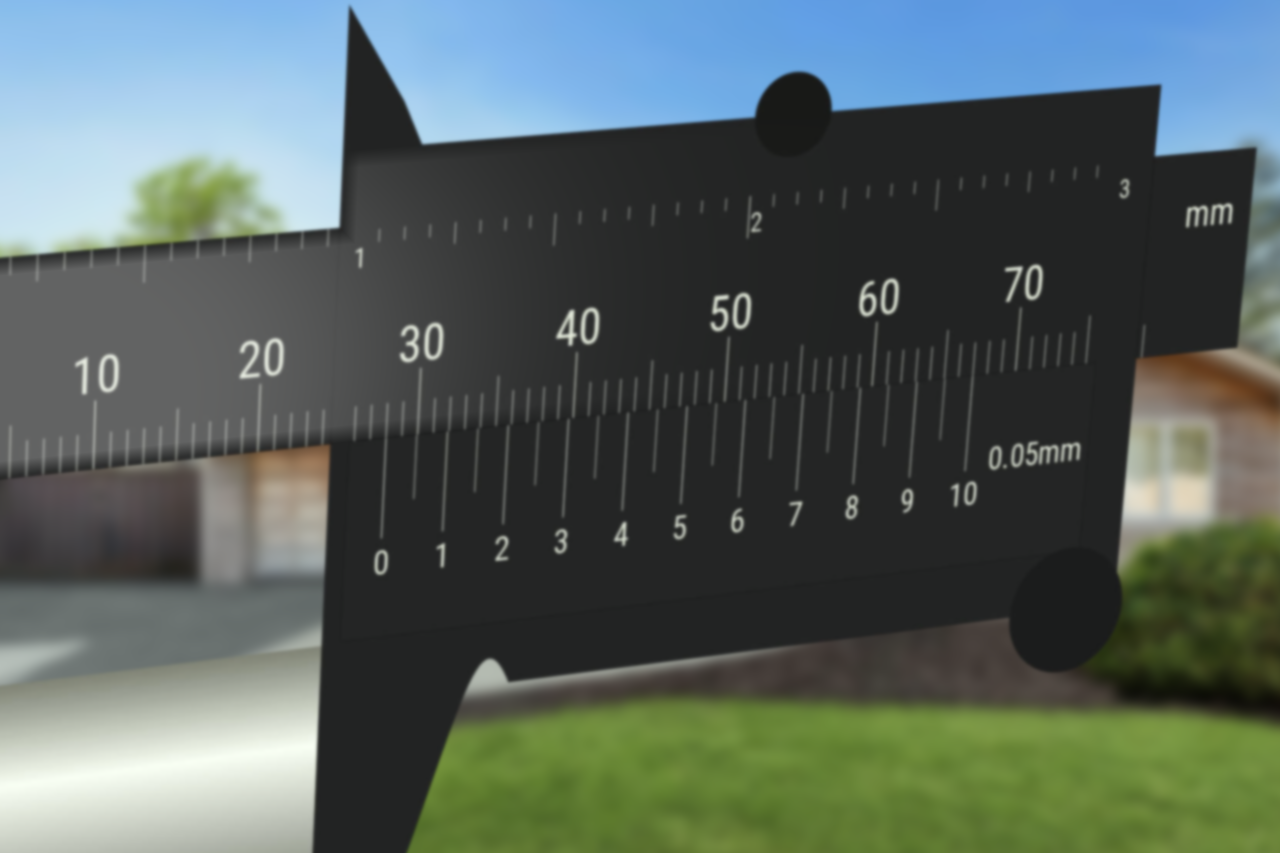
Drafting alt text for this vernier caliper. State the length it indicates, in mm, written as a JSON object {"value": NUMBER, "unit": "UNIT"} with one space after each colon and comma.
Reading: {"value": 28.0, "unit": "mm"}
